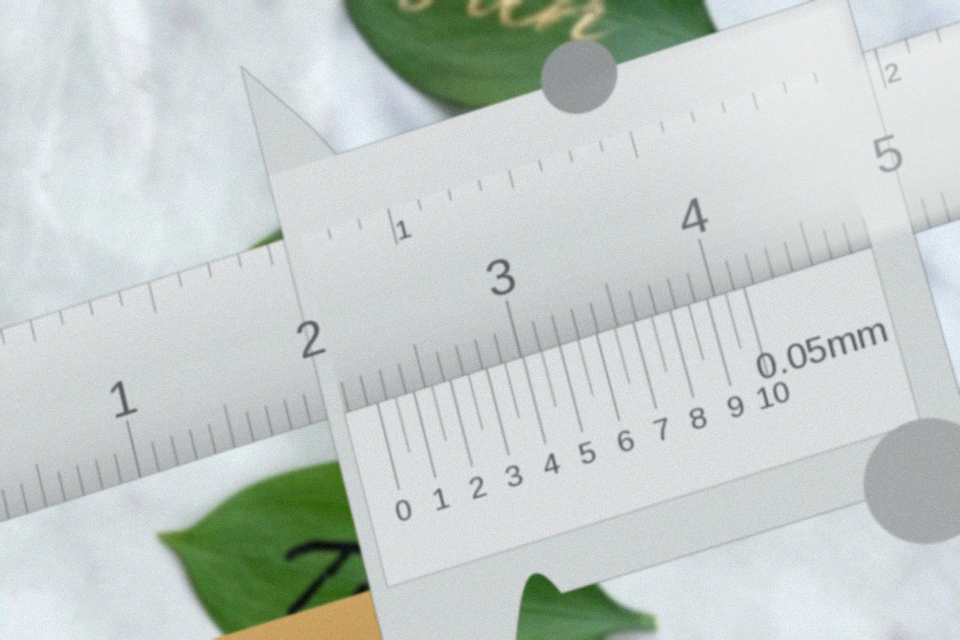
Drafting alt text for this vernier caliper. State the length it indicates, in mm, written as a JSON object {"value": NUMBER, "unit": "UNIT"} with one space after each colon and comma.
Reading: {"value": 22.5, "unit": "mm"}
